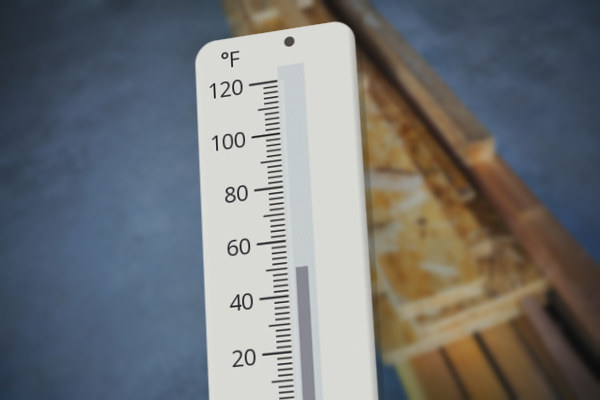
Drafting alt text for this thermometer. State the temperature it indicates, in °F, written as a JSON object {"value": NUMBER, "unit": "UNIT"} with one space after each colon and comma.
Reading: {"value": 50, "unit": "°F"}
